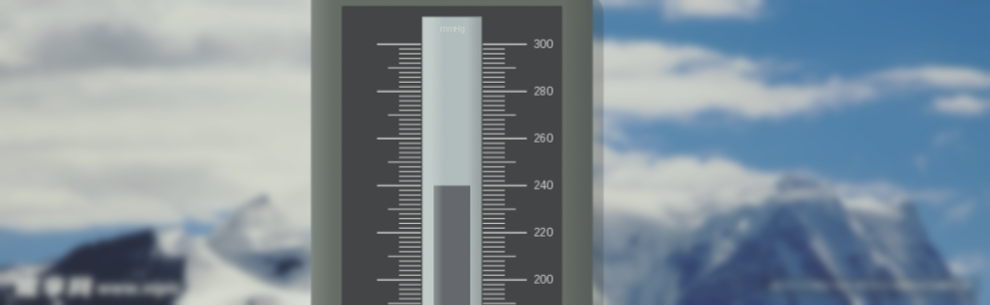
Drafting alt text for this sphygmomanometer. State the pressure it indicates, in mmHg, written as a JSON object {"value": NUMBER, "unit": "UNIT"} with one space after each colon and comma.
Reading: {"value": 240, "unit": "mmHg"}
